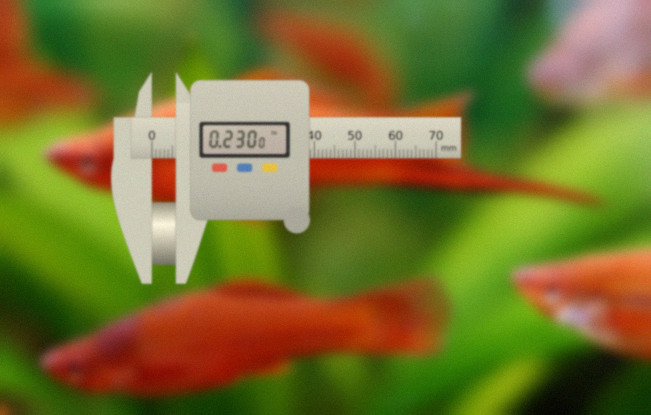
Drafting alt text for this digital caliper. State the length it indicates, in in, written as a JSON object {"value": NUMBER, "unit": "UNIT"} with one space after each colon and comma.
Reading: {"value": 0.2300, "unit": "in"}
